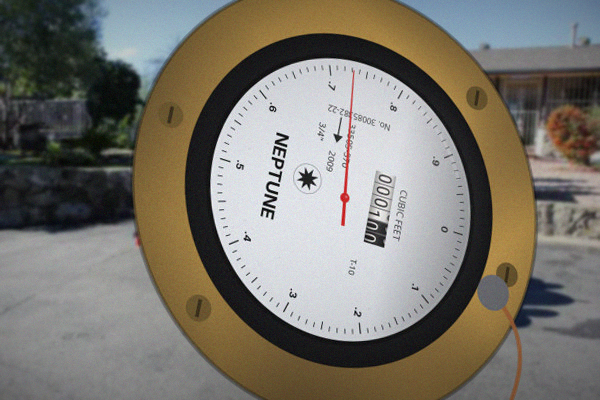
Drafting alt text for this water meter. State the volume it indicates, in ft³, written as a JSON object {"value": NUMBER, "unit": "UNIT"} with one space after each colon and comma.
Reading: {"value": 99.73, "unit": "ft³"}
